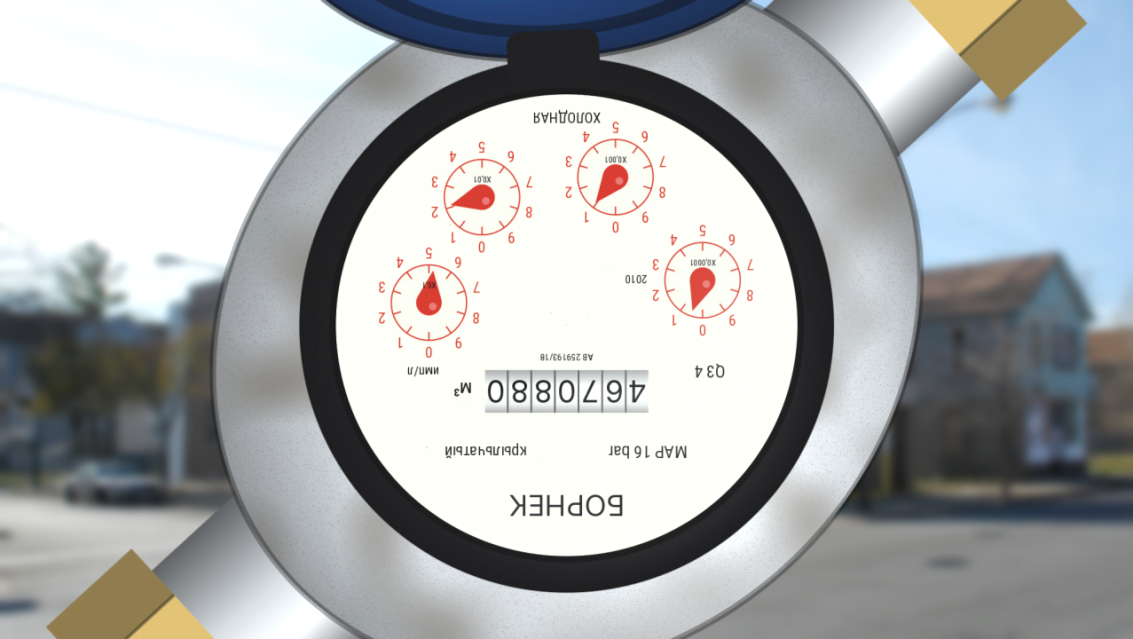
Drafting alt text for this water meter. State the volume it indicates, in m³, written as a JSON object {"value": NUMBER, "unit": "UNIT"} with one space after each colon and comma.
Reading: {"value": 4670880.5210, "unit": "m³"}
